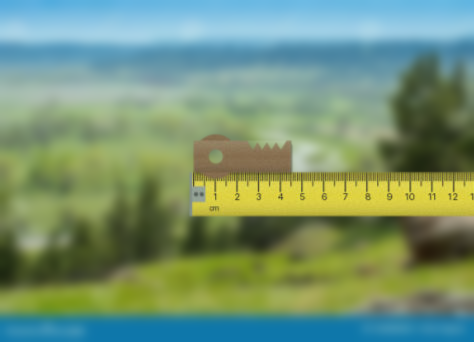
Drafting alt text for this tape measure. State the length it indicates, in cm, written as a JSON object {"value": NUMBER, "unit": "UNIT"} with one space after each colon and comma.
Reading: {"value": 4.5, "unit": "cm"}
